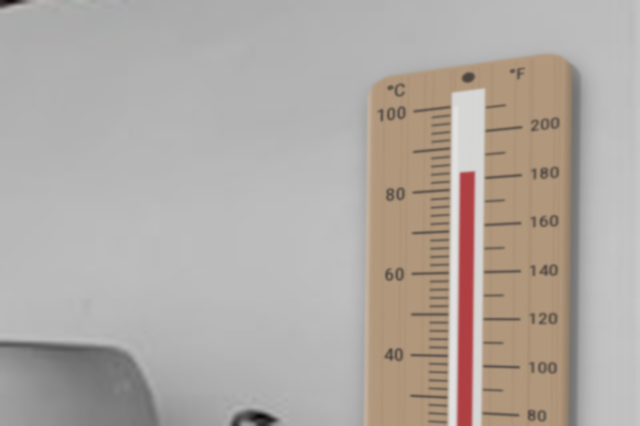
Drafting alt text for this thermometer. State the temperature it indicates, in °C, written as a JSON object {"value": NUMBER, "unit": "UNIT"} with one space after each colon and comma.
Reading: {"value": 84, "unit": "°C"}
